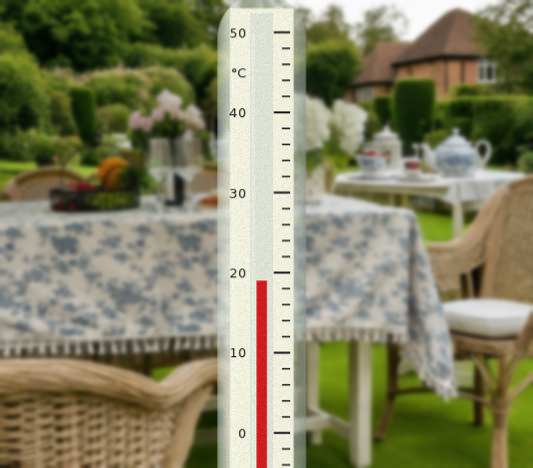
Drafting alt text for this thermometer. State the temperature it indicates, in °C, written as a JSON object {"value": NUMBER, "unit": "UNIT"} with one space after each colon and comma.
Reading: {"value": 19, "unit": "°C"}
